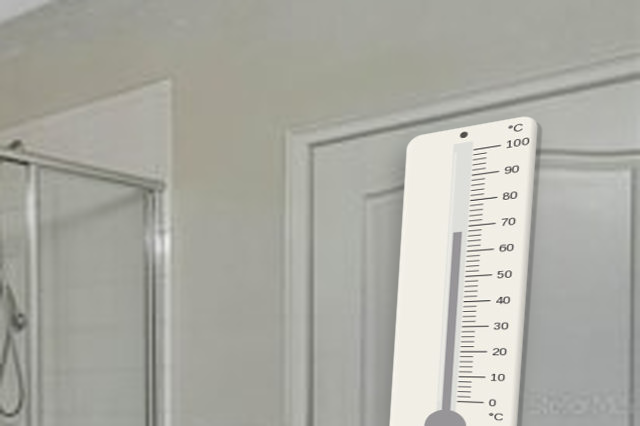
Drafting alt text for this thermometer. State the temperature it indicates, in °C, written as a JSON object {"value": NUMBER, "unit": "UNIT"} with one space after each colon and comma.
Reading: {"value": 68, "unit": "°C"}
